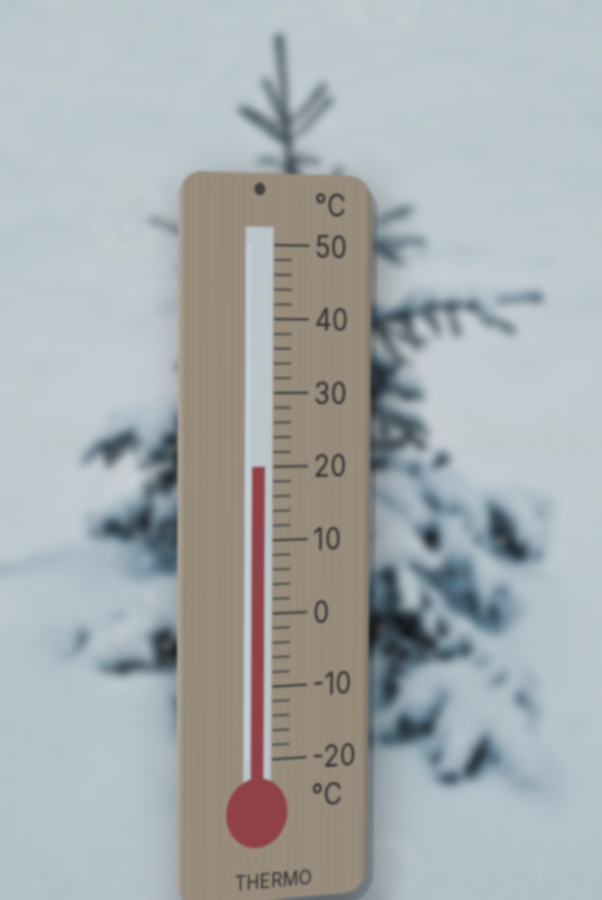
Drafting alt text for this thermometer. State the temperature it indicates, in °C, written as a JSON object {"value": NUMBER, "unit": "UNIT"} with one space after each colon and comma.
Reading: {"value": 20, "unit": "°C"}
